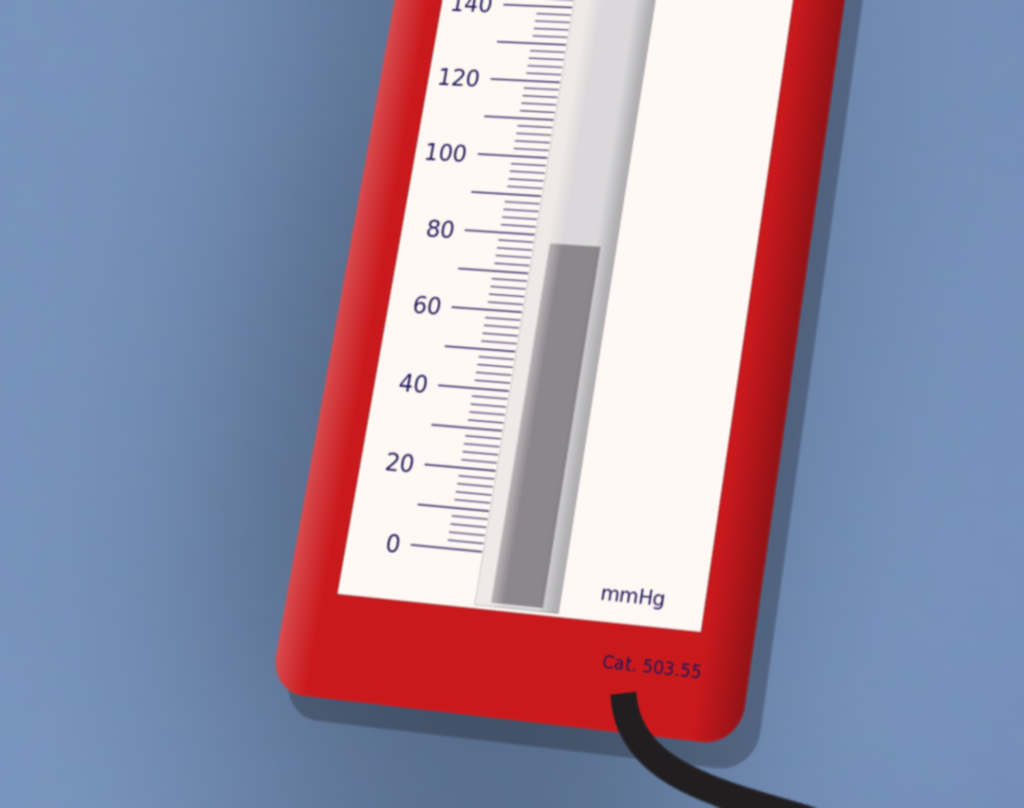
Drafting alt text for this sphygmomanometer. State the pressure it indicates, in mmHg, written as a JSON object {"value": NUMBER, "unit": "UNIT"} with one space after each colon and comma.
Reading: {"value": 78, "unit": "mmHg"}
